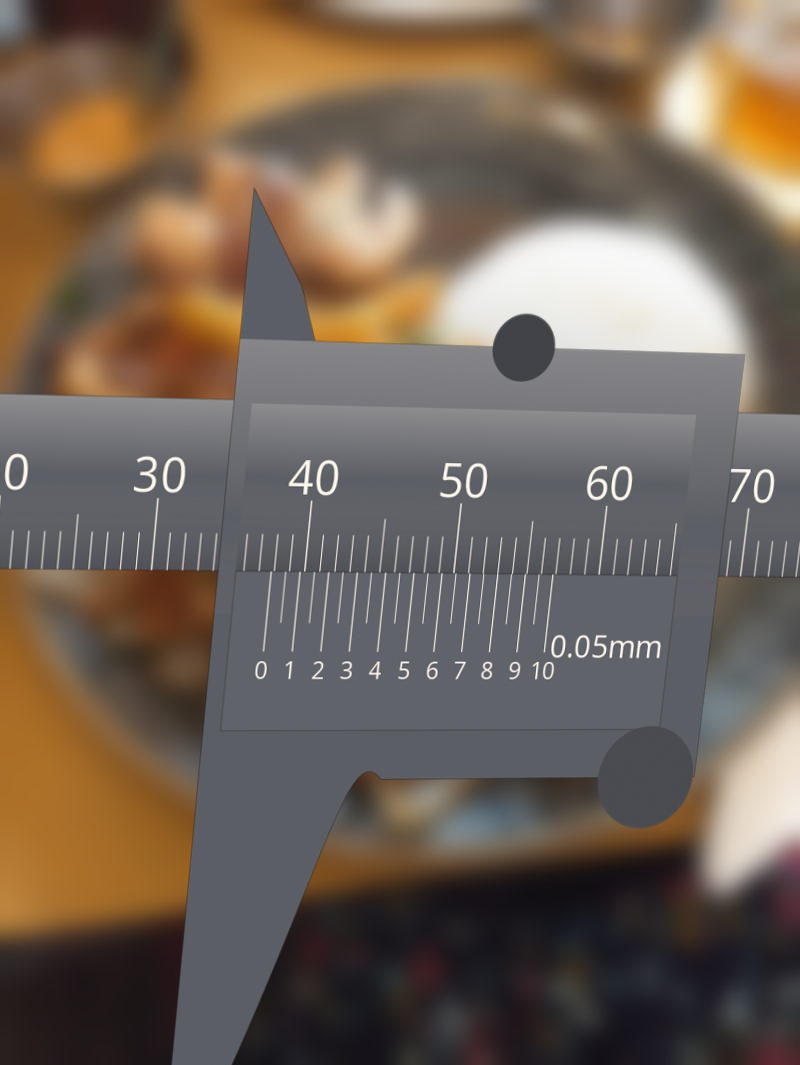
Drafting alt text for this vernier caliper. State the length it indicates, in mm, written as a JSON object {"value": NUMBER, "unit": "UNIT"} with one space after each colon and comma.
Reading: {"value": 37.8, "unit": "mm"}
